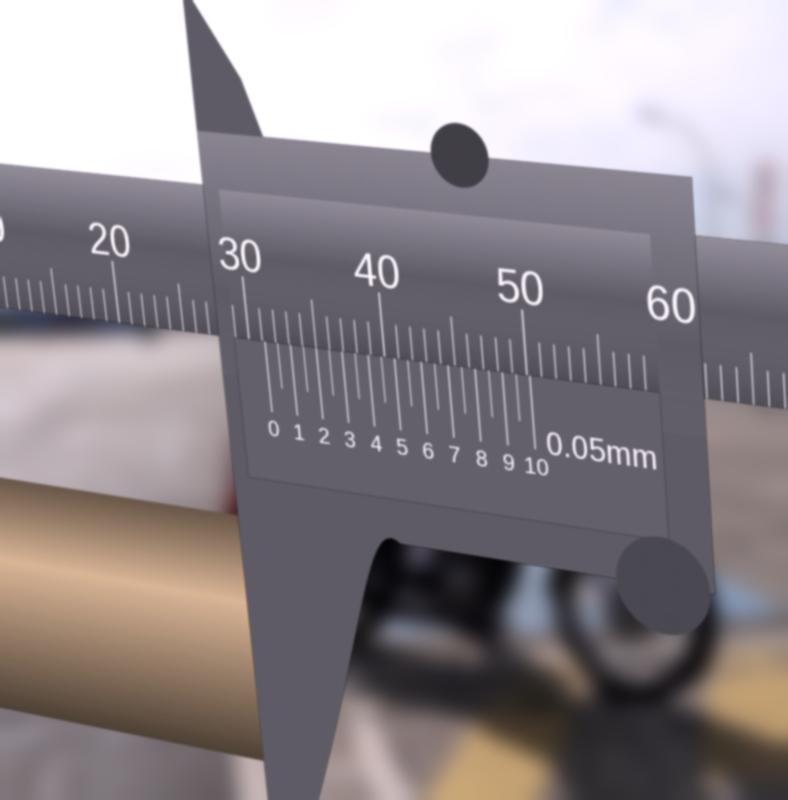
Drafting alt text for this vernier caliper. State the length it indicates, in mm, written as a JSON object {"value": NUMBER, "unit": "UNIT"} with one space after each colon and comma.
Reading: {"value": 31.2, "unit": "mm"}
